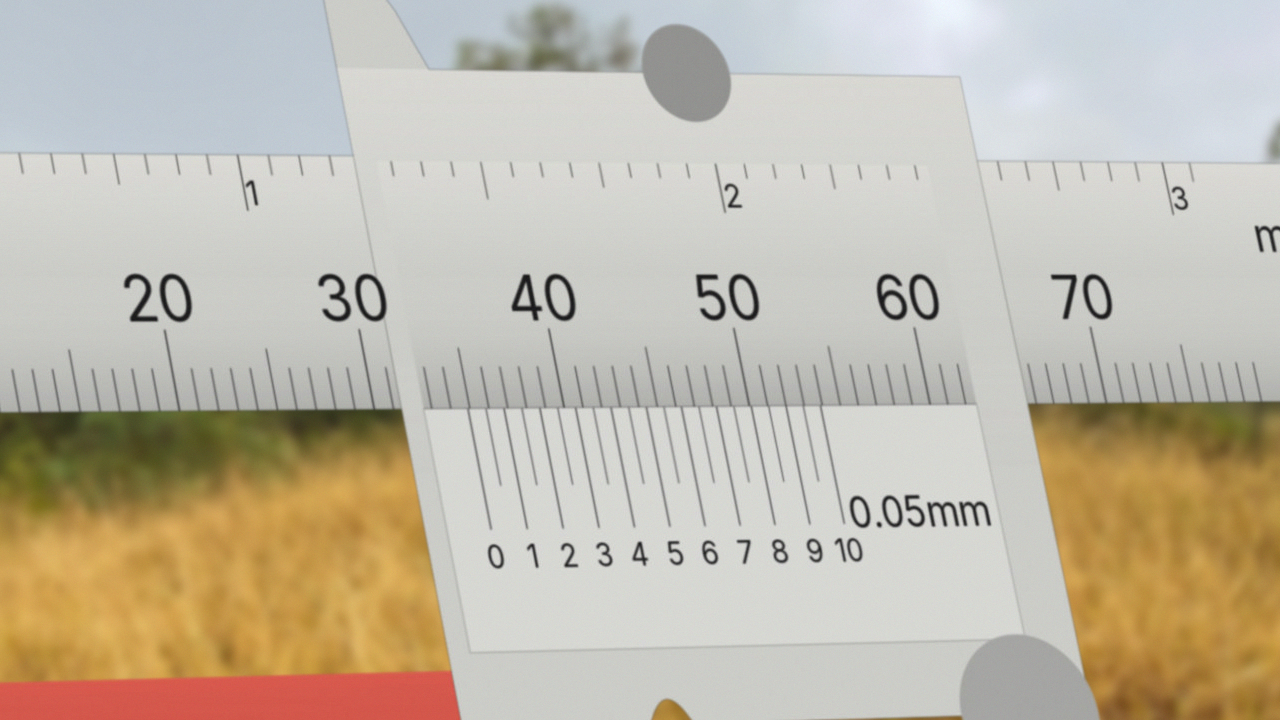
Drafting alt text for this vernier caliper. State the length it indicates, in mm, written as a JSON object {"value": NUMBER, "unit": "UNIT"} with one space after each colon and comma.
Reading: {"value": 34.9, "unit": "mm"}
